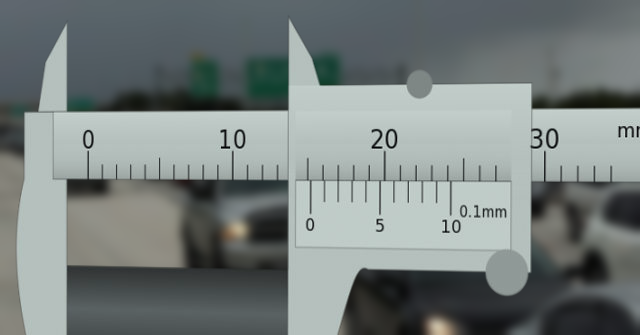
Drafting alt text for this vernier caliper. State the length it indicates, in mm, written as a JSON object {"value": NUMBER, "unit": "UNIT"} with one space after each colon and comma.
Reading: {"value": 15.2, "unit": "mm"}
